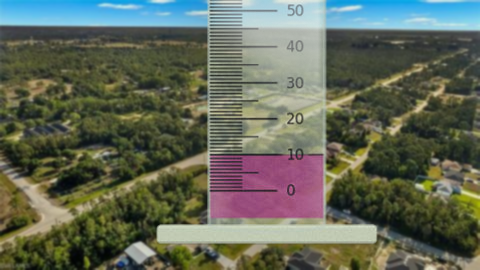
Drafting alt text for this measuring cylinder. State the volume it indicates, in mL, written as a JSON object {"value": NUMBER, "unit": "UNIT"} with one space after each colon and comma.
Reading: {"value": 10, "unit": "mL"}
